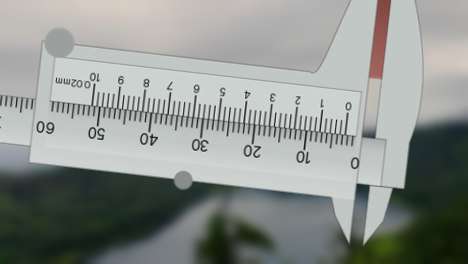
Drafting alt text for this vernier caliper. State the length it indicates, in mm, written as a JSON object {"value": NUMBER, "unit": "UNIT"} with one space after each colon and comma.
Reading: {"value": 2.5, "unit": "mm"}
